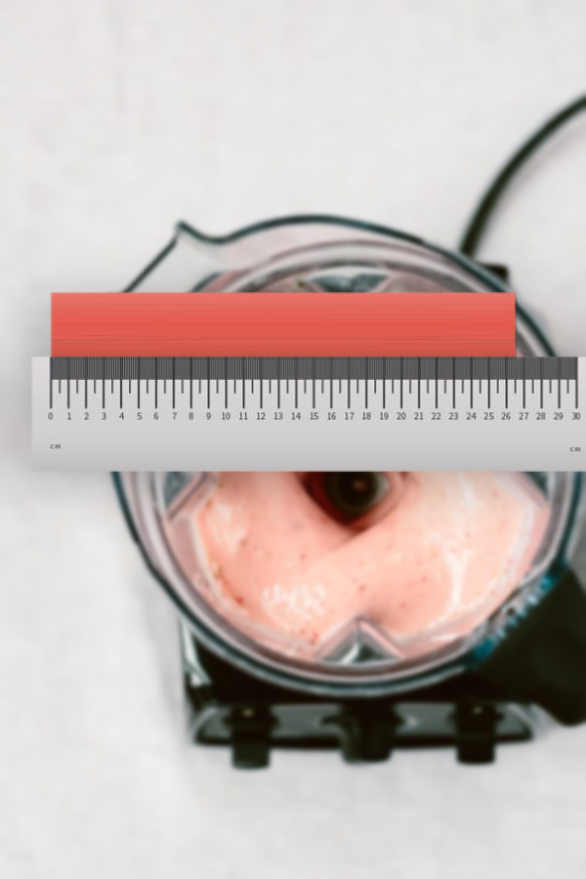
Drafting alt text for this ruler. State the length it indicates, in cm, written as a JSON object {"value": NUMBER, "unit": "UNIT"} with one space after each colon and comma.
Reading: {"value": 26.5, "unit": "cm"}
